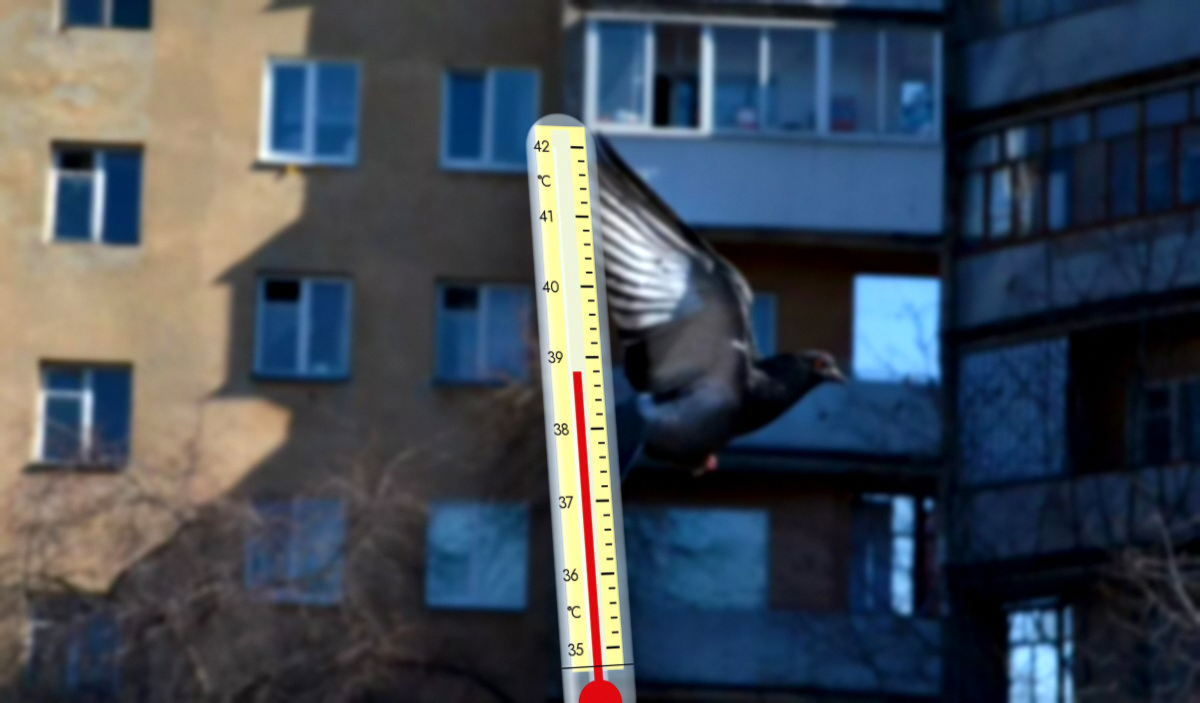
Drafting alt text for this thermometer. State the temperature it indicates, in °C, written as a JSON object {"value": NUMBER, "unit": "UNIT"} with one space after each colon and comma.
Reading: {"value": 38.8, "unit": "°C"}
